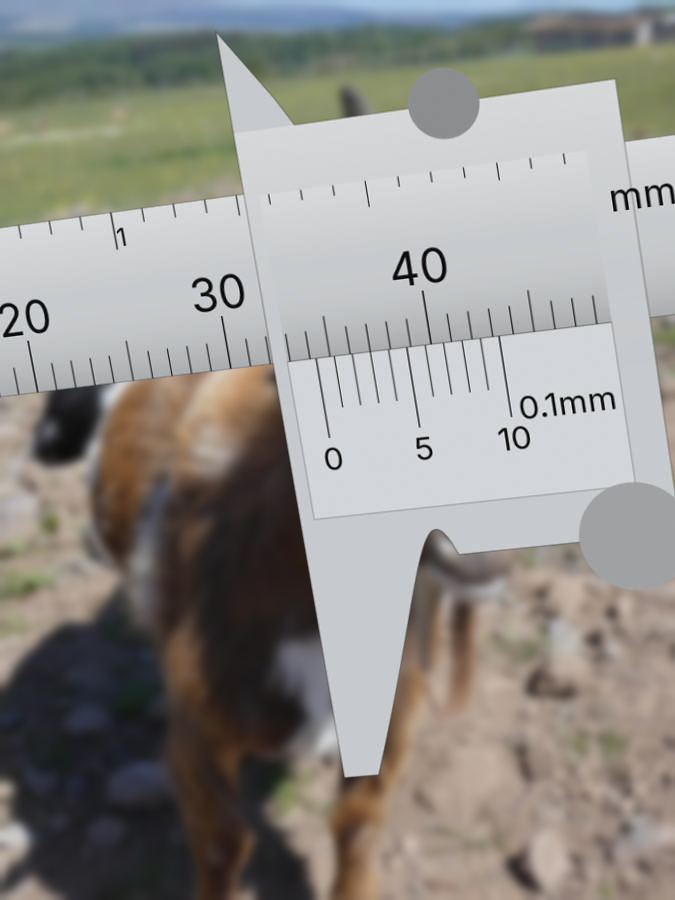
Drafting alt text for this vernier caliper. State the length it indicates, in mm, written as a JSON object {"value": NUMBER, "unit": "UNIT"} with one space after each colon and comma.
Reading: {"value": 34.3, "unit": "mm"}
